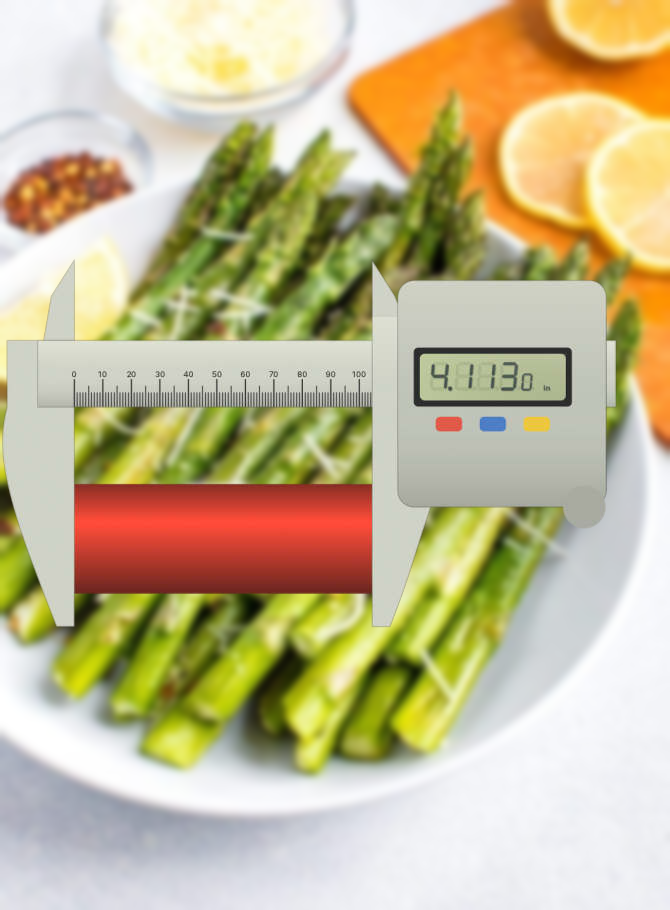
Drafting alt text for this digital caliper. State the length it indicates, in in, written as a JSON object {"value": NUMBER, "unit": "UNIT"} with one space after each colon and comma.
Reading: {"value": 4.1130, "unit": "in"}
